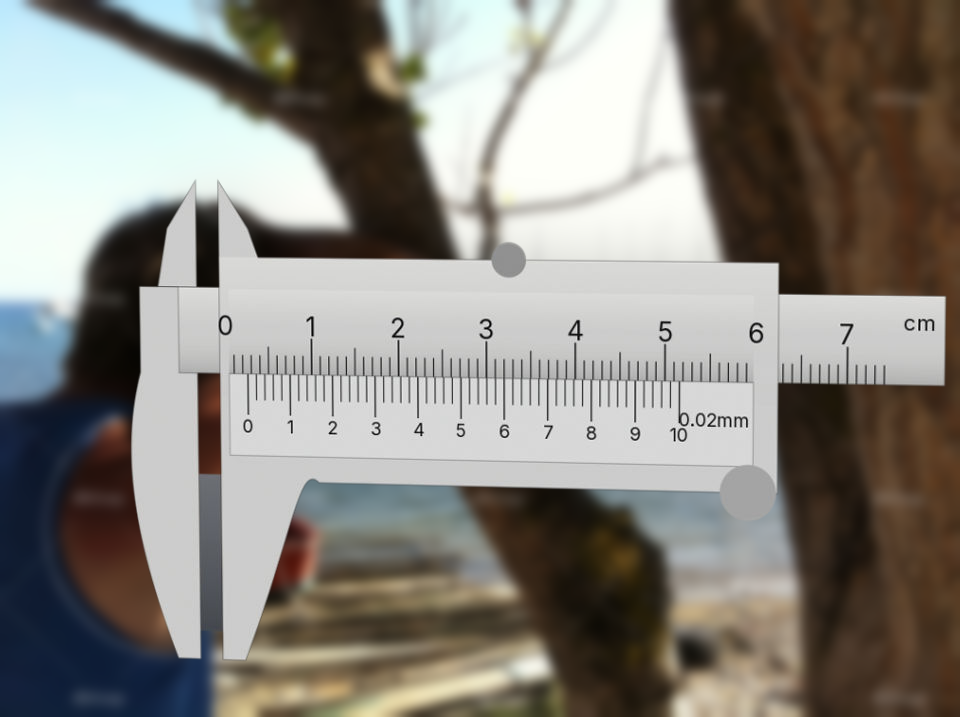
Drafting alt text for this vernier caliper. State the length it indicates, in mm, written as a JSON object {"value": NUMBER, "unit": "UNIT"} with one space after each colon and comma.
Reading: {"value": 2.6, "unit": "mm"}
